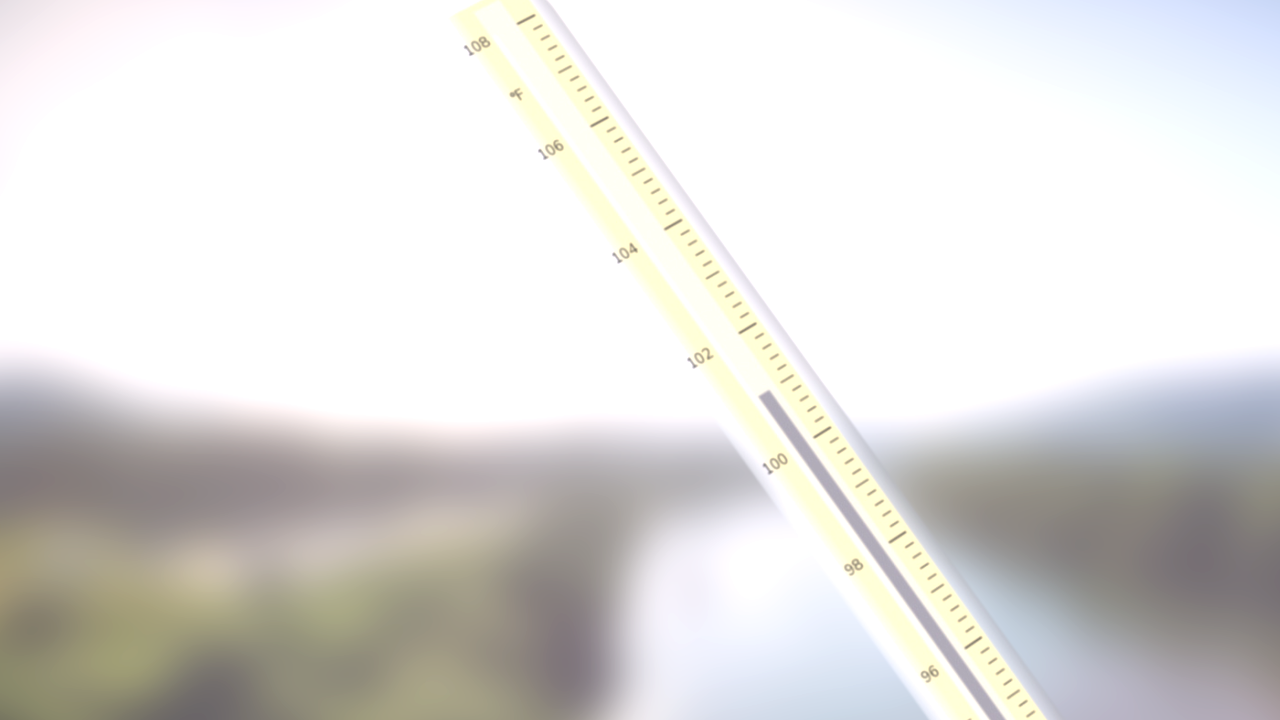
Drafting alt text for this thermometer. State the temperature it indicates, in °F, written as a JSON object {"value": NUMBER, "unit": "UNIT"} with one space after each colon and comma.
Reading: {"value": 101, "unit": "°F"}
